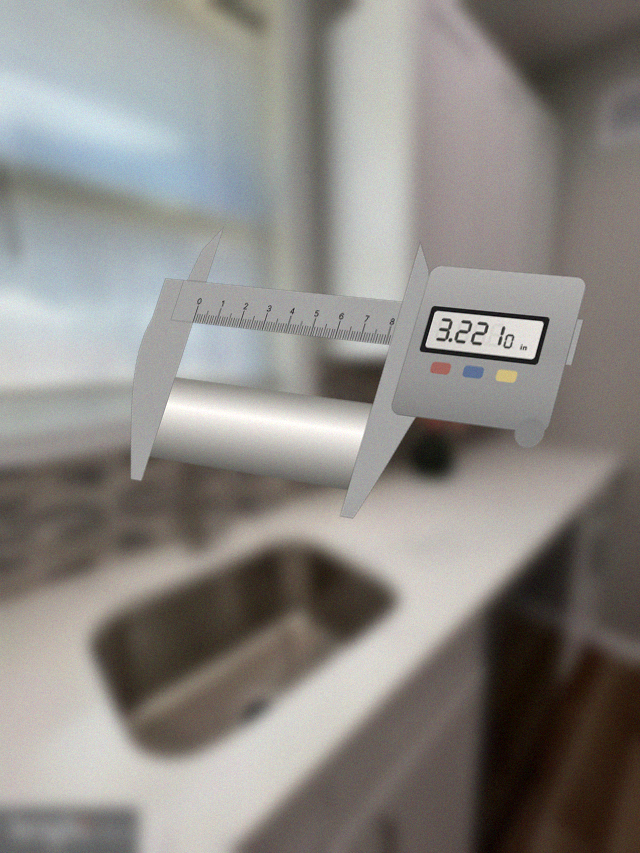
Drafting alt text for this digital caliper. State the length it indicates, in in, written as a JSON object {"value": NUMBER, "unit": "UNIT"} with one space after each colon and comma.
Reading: {"value": 3.2210, "unit": "in"}
